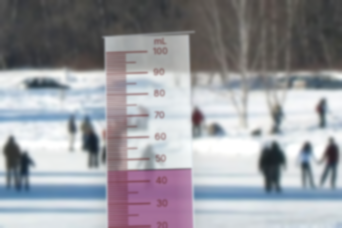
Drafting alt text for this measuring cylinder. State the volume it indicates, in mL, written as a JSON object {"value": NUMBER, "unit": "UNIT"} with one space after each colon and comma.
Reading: {"value": 45, "unit": "mL"}
